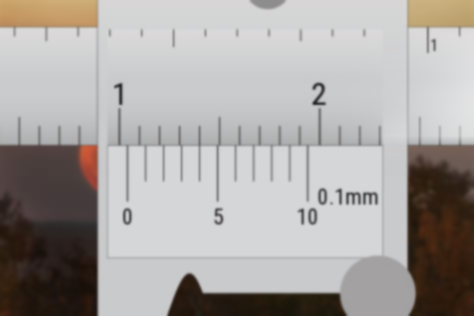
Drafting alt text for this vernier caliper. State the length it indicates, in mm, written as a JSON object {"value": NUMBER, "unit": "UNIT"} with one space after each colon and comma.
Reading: {"value": 10.4, "unit": "mm"}
